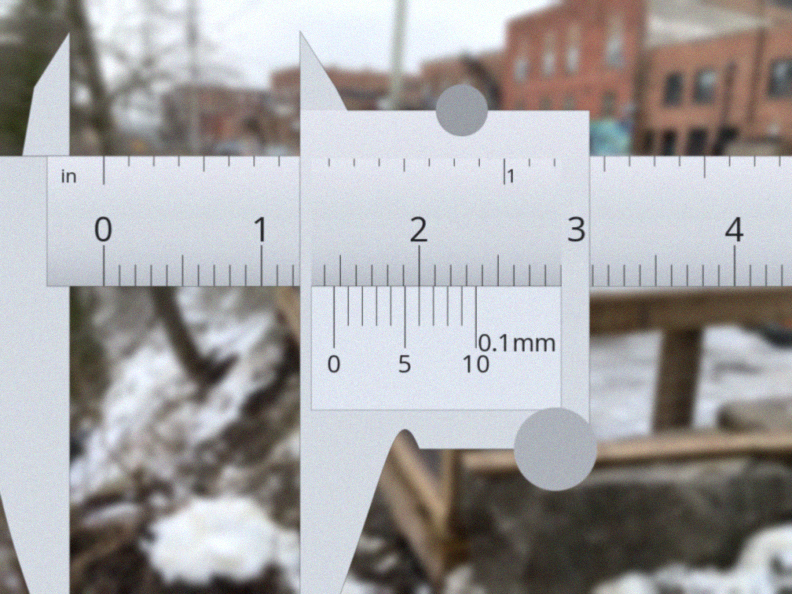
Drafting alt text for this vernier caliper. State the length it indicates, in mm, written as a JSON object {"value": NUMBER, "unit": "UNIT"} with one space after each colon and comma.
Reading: {"value": 14.6, "unit": "mm"}
